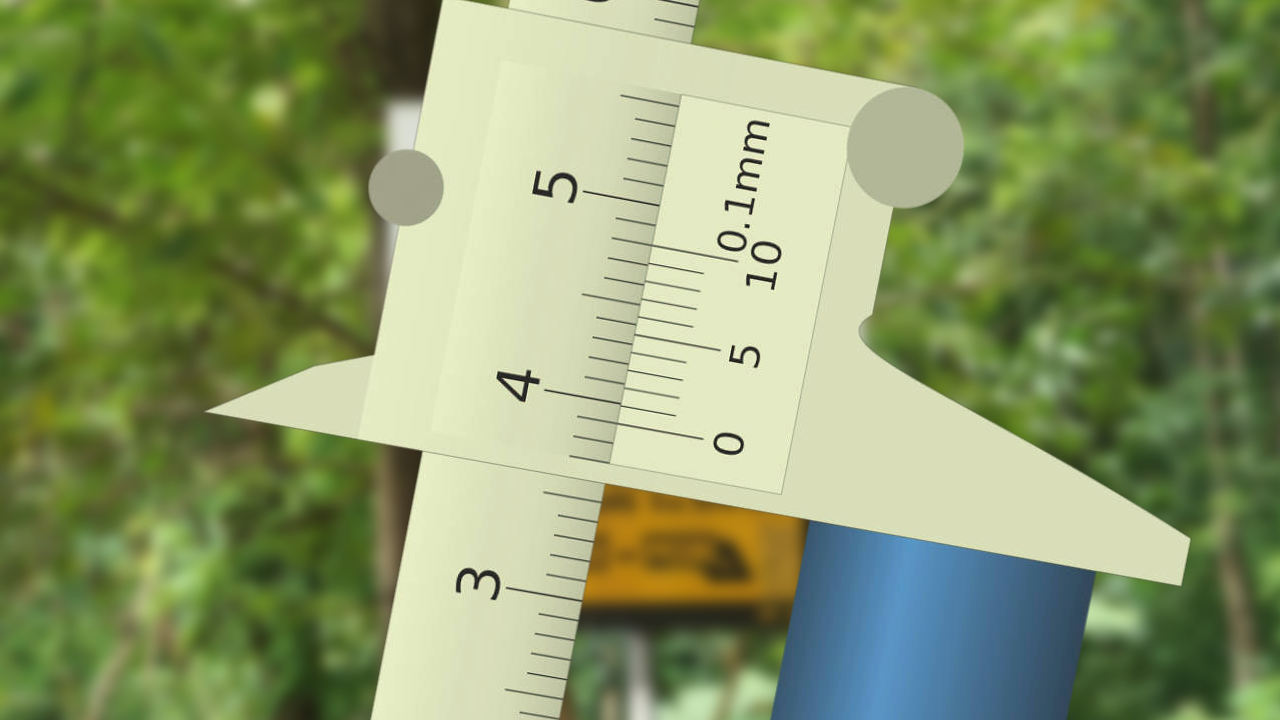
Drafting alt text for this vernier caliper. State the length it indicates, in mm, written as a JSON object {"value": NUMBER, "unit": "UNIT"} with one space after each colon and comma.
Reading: {"value": 39.0, "unit": "mm"}
